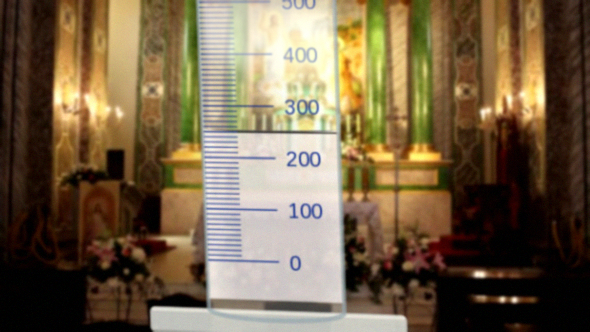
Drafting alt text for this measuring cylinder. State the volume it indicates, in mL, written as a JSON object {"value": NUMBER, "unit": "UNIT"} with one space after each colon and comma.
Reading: {"value": 250, "unit": "mL"}
